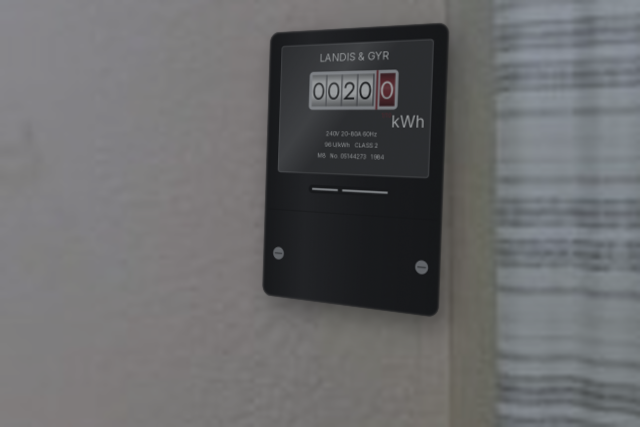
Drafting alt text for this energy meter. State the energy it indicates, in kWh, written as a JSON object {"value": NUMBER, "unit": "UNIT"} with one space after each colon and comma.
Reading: {"value": 20.0, "unit": "kWh"}
